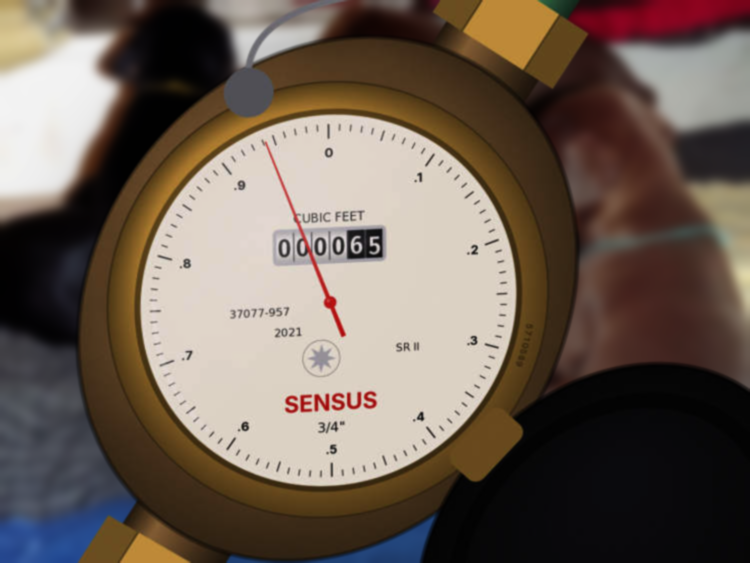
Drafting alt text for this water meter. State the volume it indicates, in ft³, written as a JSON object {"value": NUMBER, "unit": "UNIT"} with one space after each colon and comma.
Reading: {"value": 64.94, "unit": "ft³"}
